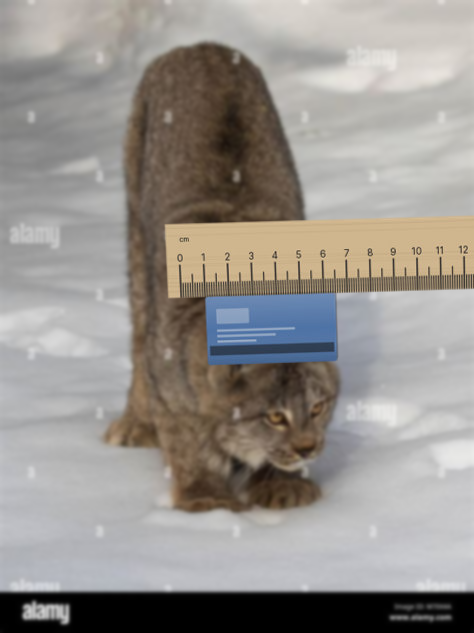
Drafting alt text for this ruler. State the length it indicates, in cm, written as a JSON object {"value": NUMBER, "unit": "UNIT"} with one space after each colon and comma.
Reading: {"value": 5.5, "unit": "cm"}
